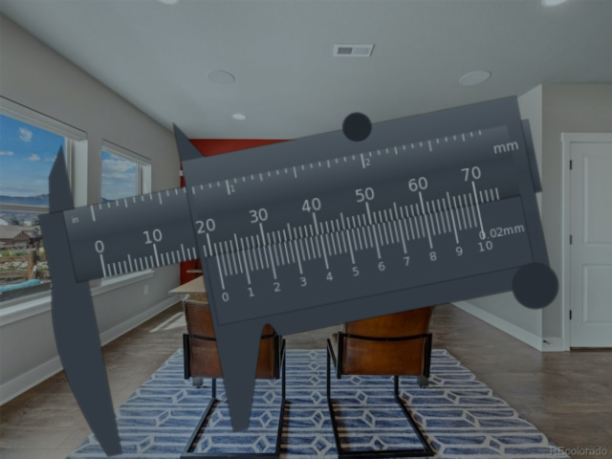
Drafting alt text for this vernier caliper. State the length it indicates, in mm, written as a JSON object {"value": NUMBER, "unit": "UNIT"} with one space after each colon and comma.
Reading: {"value": 21.0, "unit": "mm"}
